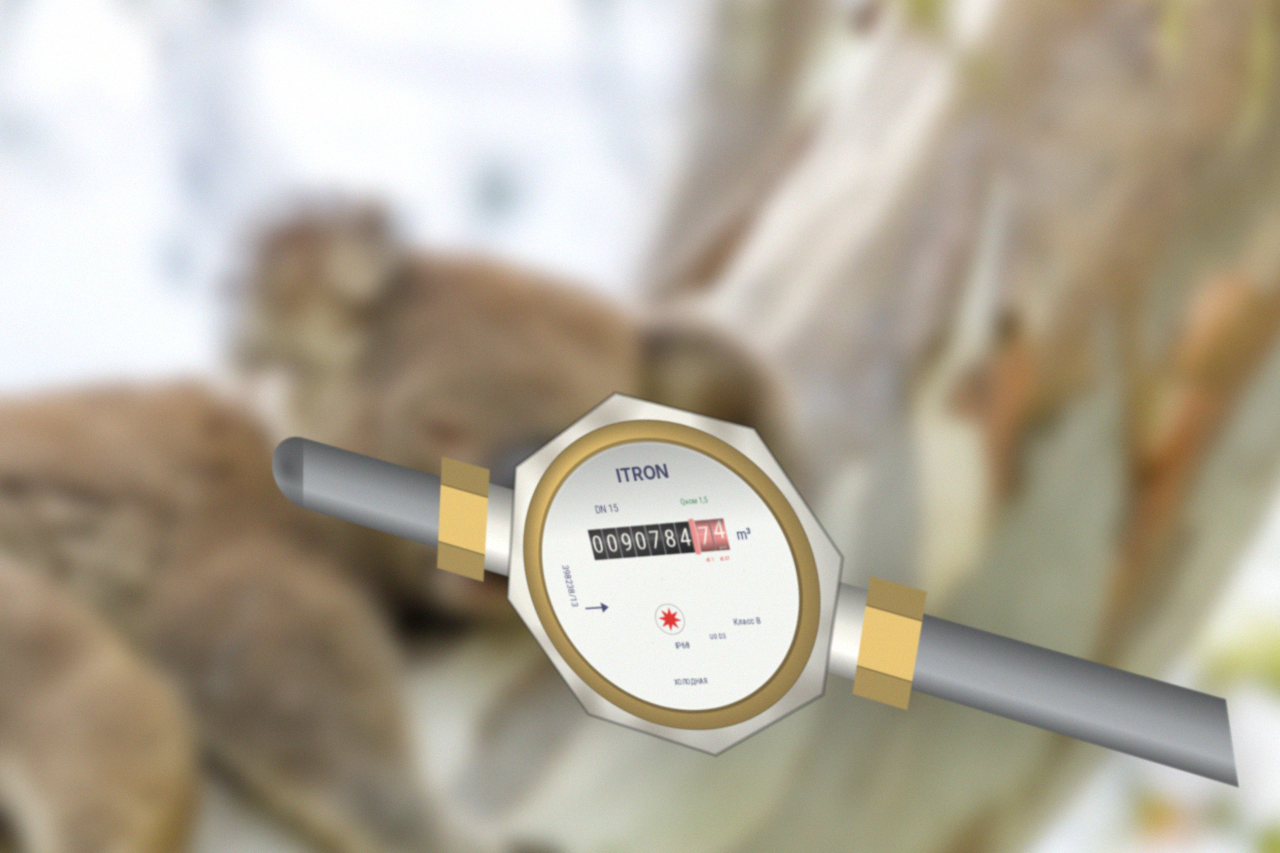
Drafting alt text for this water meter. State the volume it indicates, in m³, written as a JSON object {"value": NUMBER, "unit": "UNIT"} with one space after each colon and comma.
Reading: {"value": 90784.74, "unit": "m³"}
